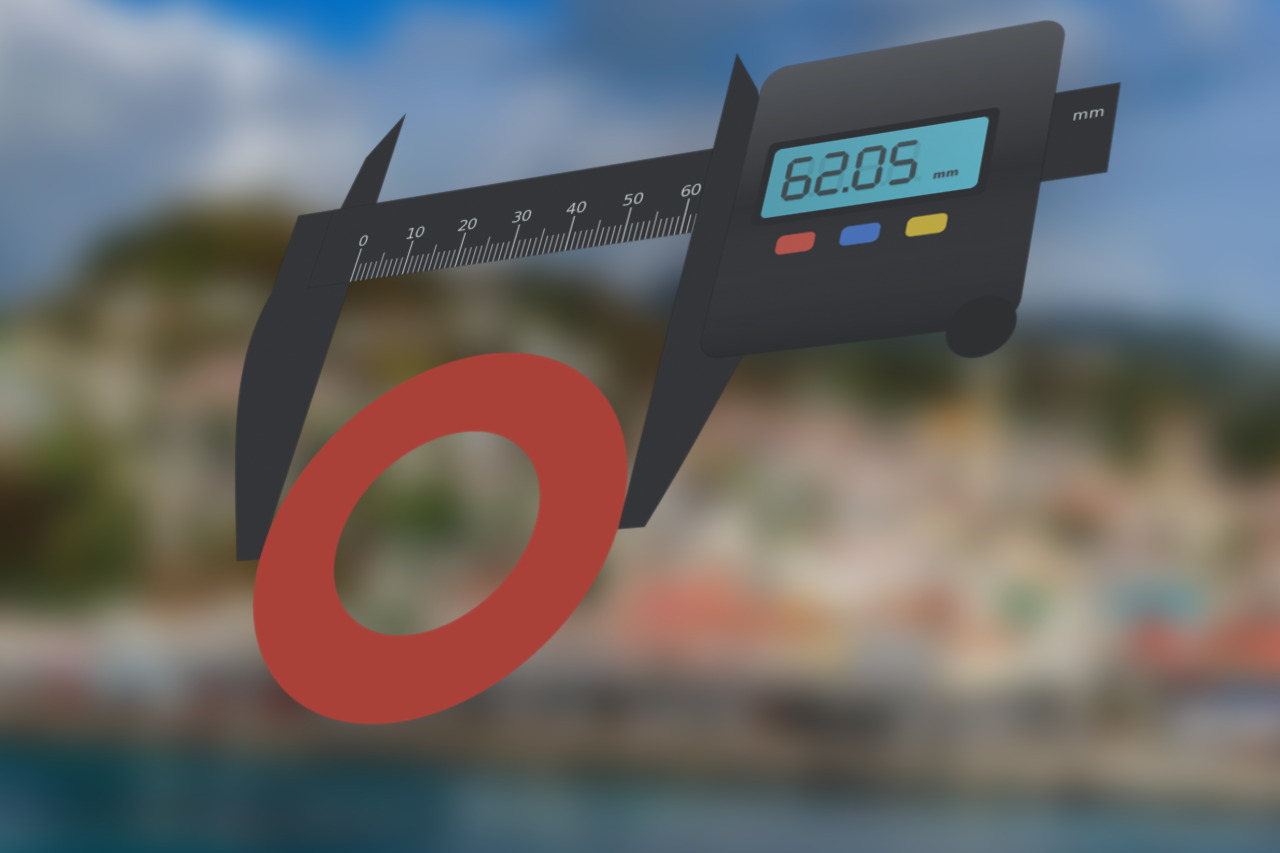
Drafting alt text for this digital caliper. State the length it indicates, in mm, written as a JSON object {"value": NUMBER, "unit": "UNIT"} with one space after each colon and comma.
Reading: {"value": 62.05, "unit": "mm"}
